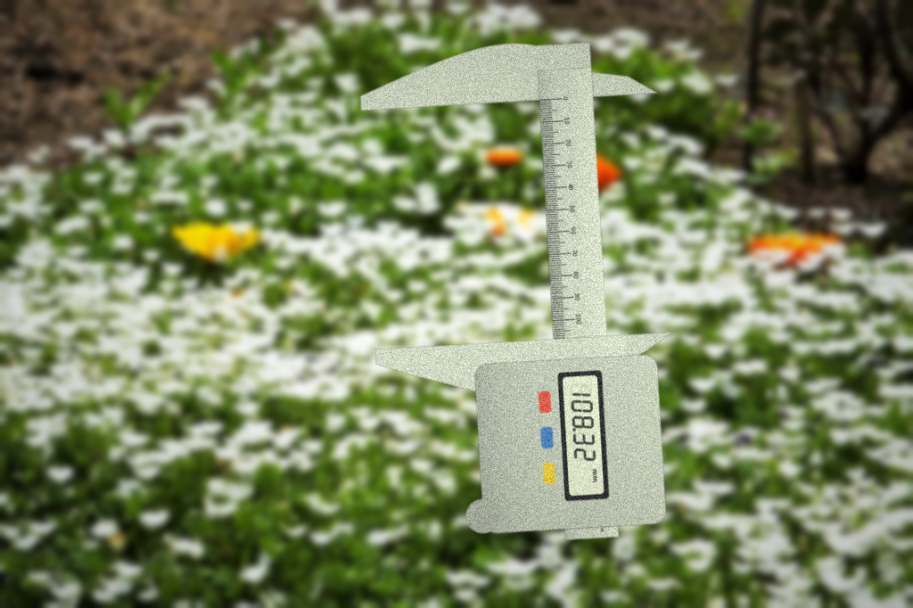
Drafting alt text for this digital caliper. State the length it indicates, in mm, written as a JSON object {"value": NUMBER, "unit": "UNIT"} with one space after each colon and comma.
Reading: {"value": 108.32, "unit": "mm"}
